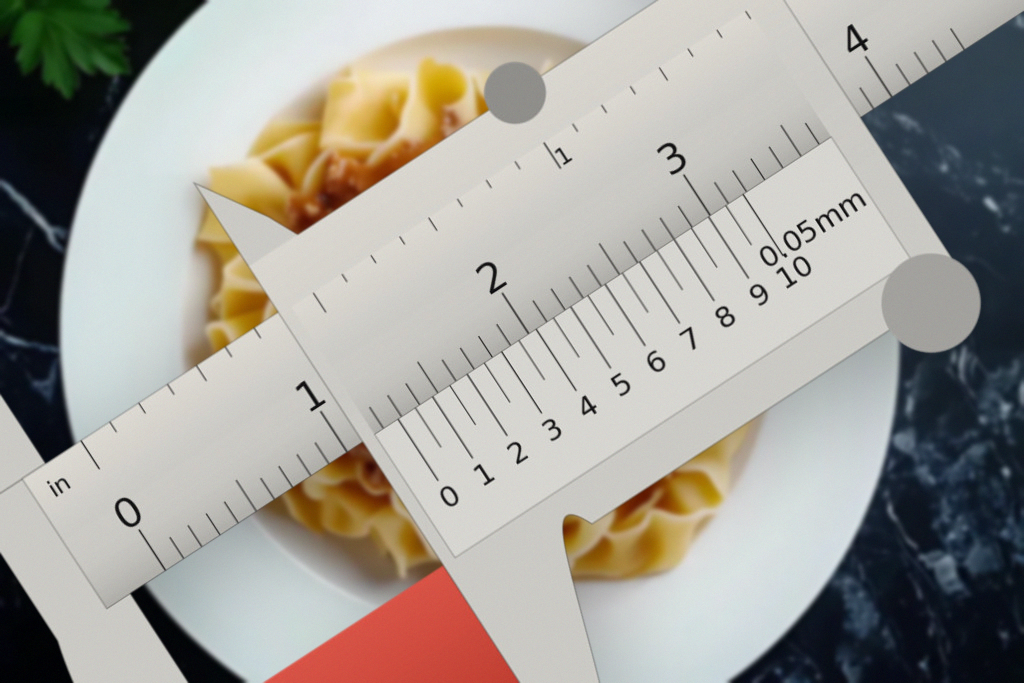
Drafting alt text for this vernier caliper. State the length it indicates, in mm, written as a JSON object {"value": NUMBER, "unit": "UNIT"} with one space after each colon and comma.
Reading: {"value": 12.8, "unit": "mm"}
